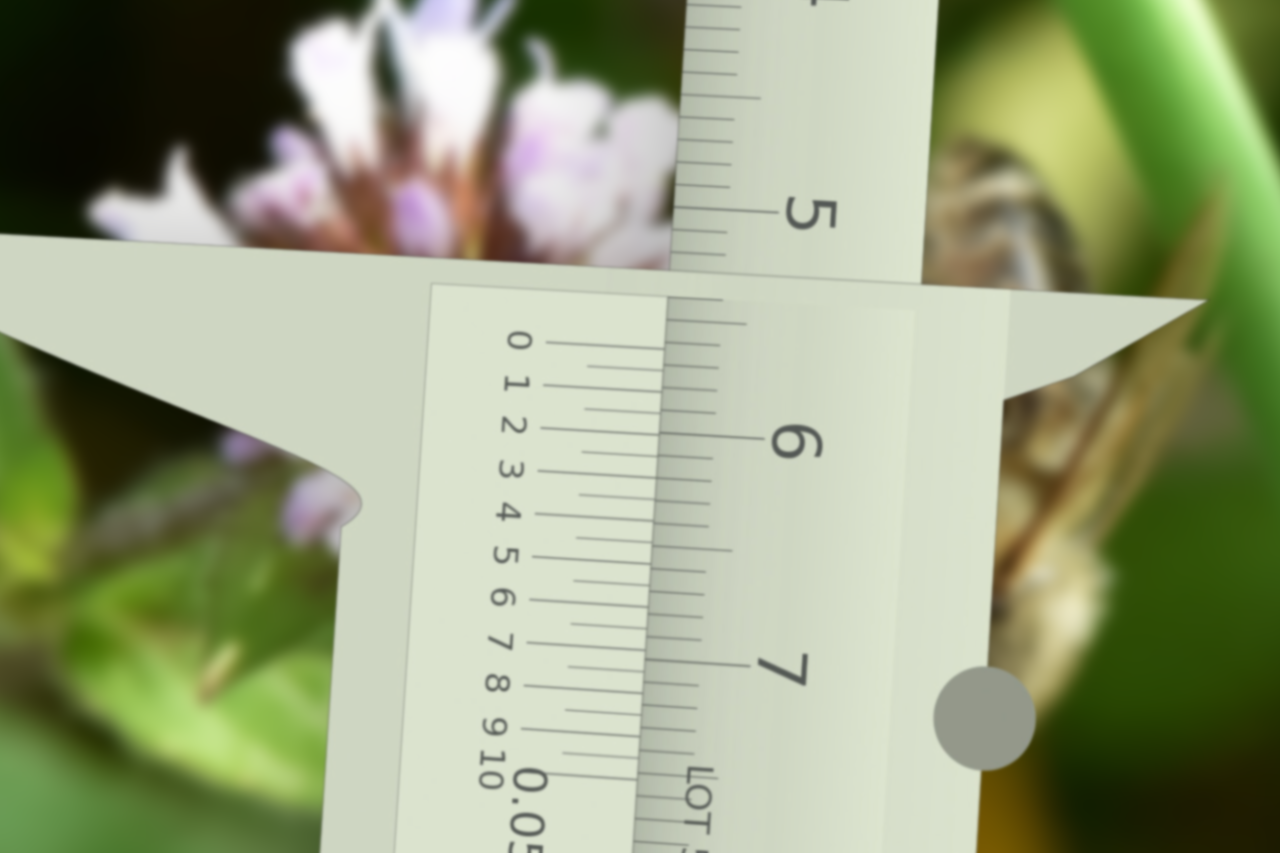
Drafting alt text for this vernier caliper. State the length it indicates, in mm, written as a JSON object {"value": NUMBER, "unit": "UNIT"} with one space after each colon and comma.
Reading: {"value": 56.3, "unit": "mm"}
